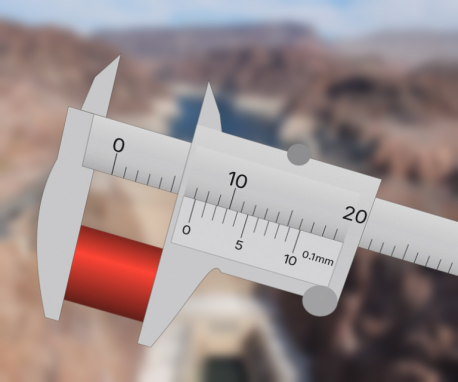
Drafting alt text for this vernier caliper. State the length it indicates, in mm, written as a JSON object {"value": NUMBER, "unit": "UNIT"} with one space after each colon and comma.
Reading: {"value": 7.1, "unit": "mm"}
